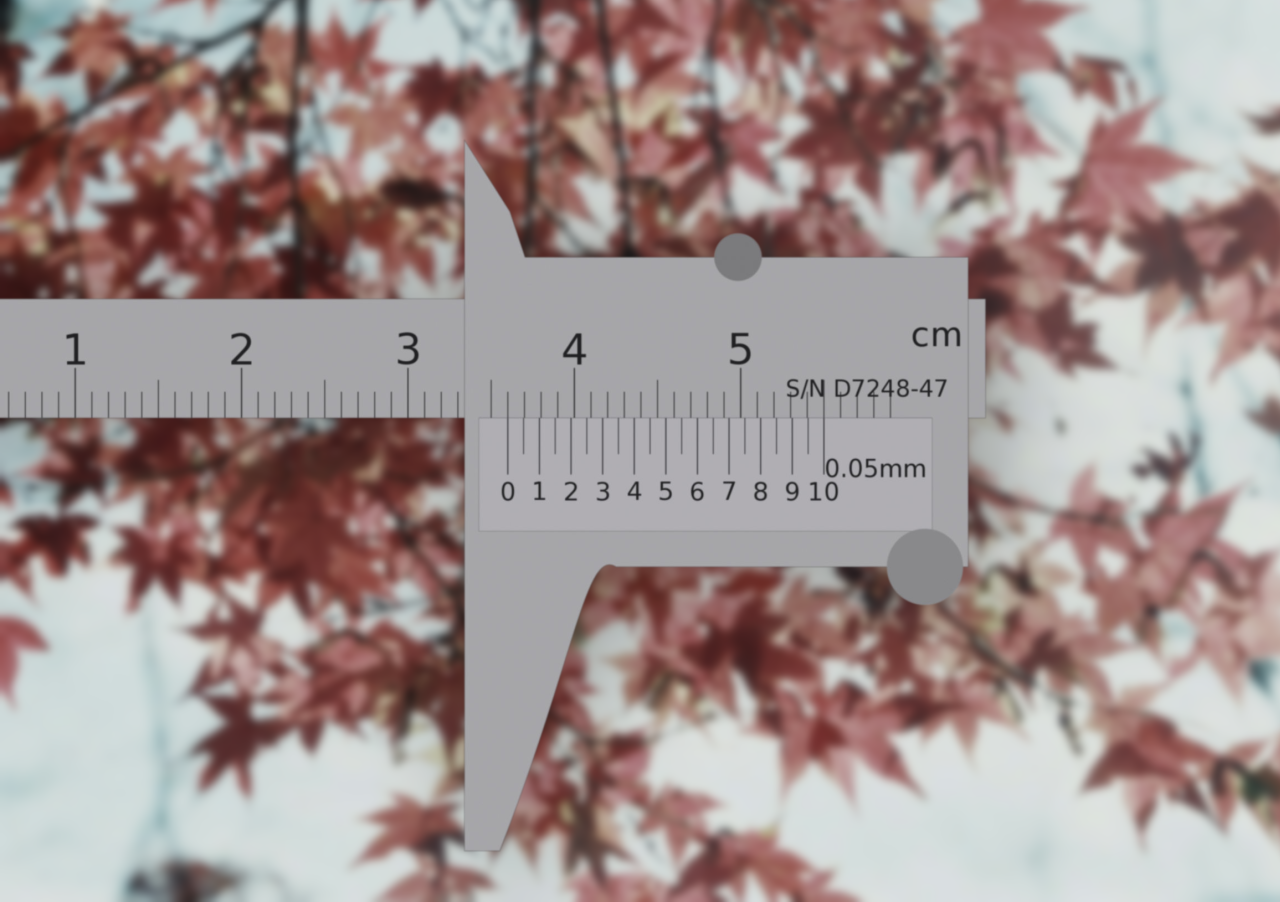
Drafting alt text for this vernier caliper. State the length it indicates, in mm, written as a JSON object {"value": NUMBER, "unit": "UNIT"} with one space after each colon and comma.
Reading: {"value": 36.0, "unit": "mm"}
